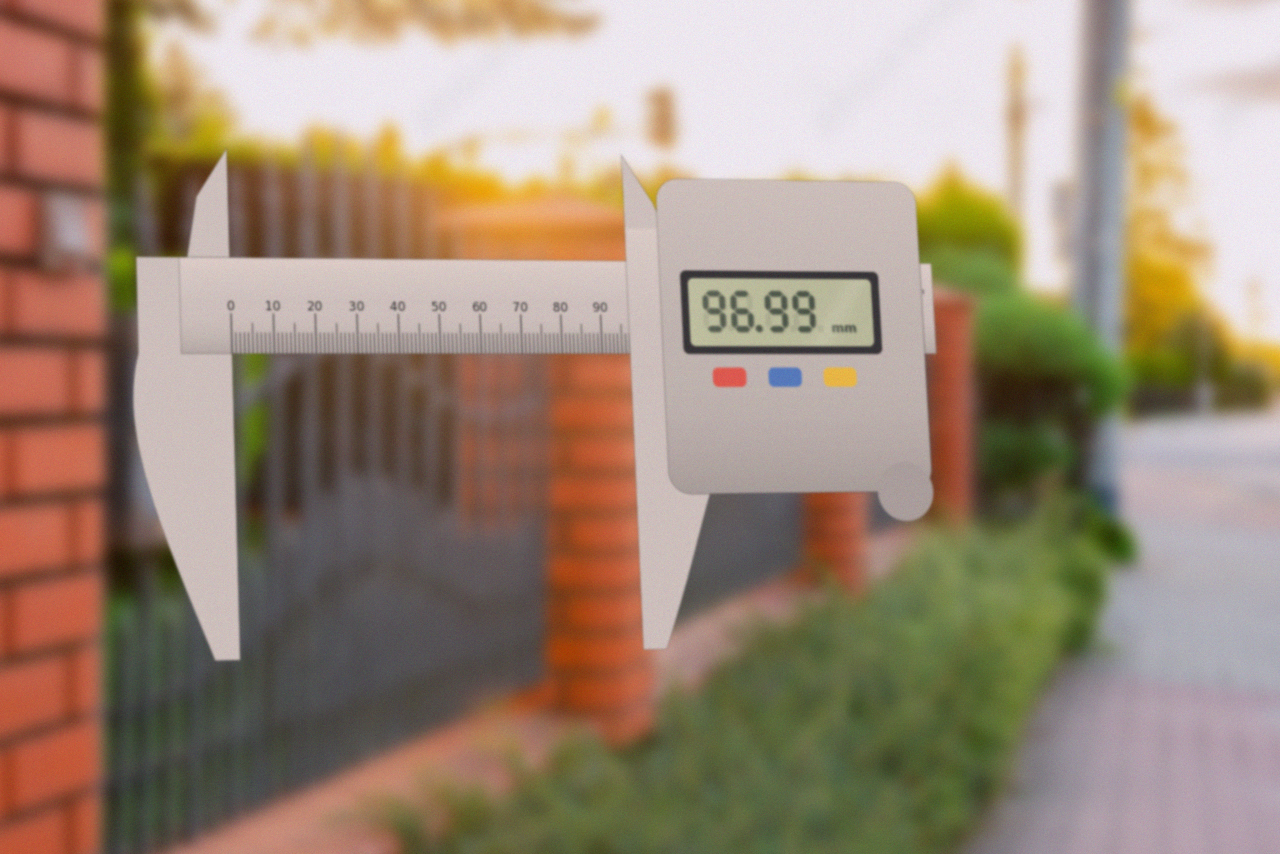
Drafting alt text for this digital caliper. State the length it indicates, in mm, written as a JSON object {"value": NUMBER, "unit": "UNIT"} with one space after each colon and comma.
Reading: {"value": 96.99, "unit": "mm"}
